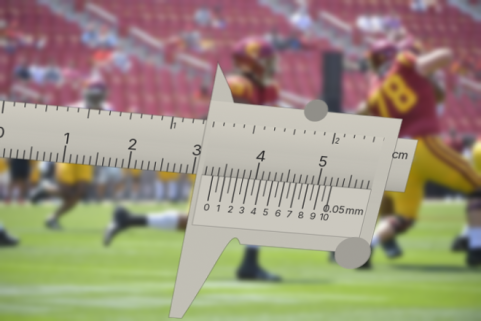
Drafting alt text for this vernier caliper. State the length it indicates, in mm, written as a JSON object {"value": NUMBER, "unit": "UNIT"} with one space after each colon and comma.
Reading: {"value": 33.2, "unit": "mm"}
